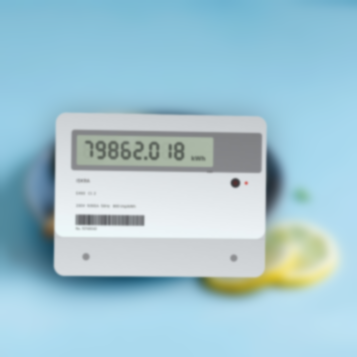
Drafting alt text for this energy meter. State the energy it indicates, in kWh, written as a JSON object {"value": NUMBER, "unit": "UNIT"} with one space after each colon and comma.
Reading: {"value": 79862.018, "unit": "kWh"}
